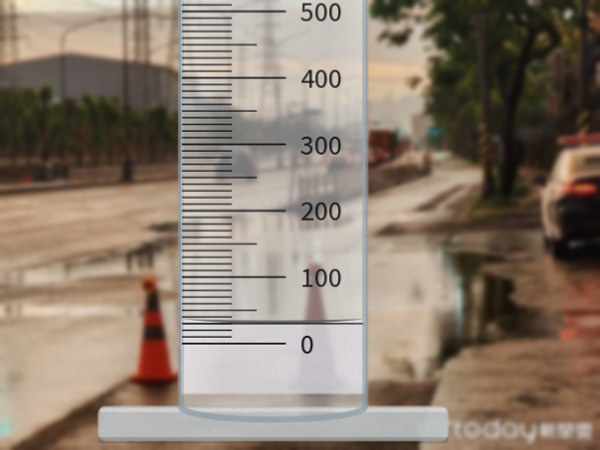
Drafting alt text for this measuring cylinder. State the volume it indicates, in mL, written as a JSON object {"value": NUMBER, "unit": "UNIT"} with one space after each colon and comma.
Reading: {"value": 30, "unit": "mL"}
